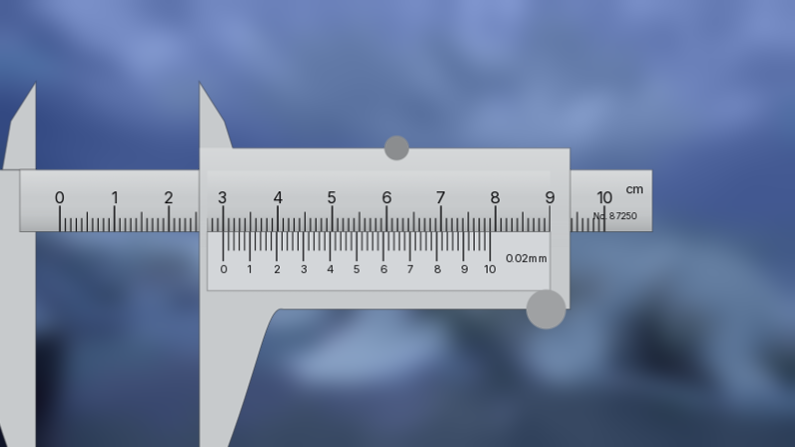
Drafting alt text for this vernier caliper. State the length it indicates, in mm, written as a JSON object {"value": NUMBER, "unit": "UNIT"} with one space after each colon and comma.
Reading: {"value": 30.0, "unit": "mm"}
